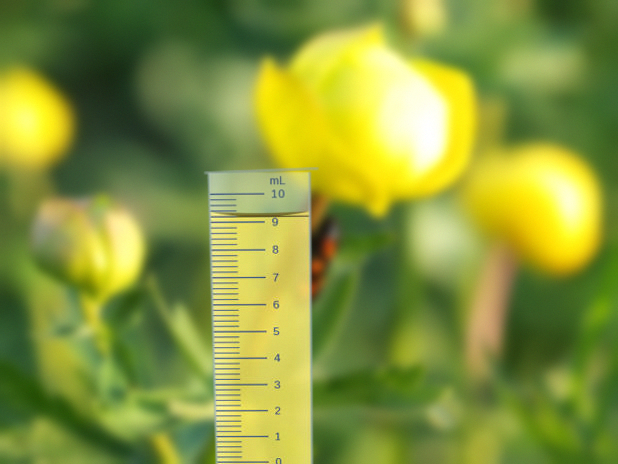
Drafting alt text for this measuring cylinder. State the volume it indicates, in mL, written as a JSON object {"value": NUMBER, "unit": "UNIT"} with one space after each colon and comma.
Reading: {"value": 9.2, "unit": "mL"}
